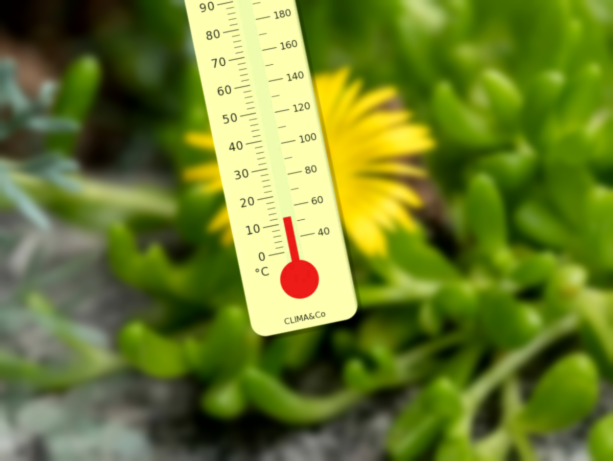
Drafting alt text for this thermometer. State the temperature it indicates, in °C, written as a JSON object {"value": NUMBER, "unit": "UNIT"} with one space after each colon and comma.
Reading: {"value": 12, "unit": "°C"}
